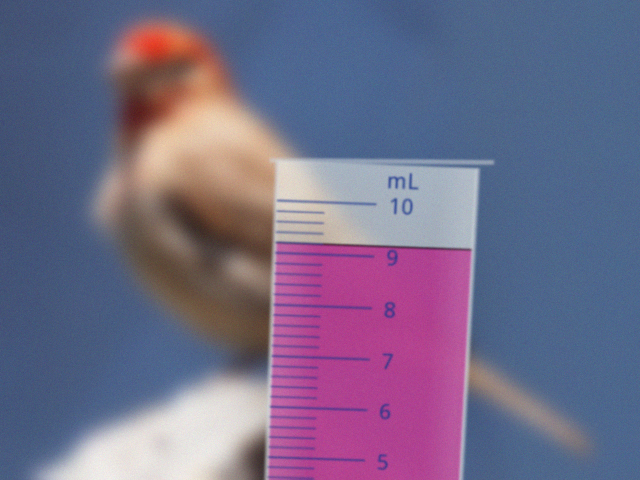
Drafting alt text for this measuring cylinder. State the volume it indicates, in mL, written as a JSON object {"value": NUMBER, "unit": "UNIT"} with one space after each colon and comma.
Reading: {"value": 9.2, "unit": "mL"}
